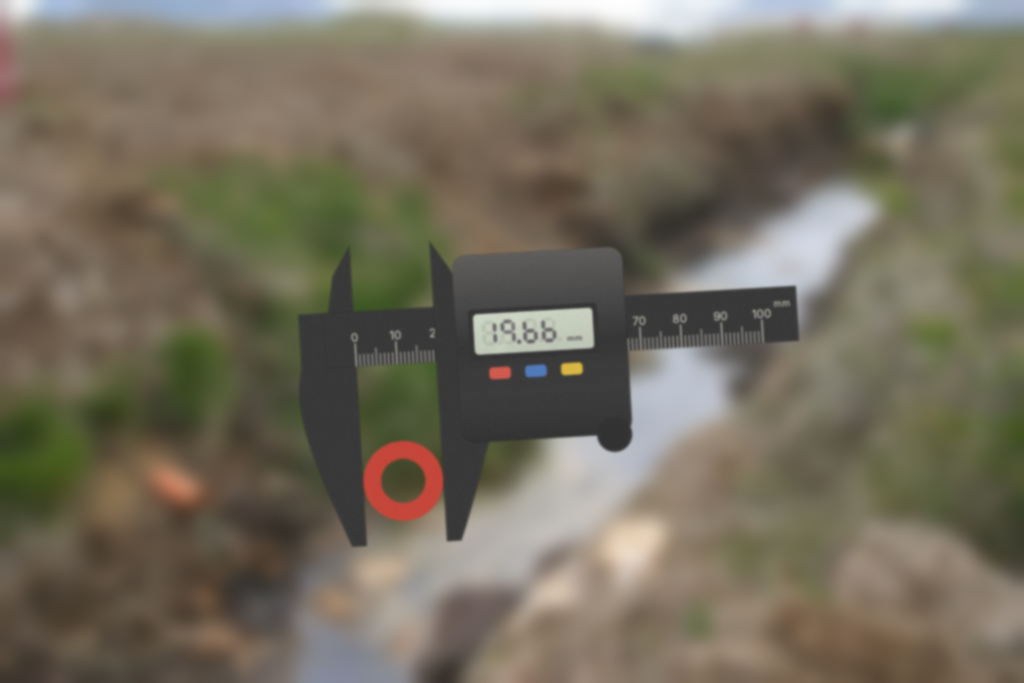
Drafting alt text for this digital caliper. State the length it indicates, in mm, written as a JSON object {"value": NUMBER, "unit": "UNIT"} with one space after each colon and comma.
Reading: {"value": 19.66, "unit": "mm"}
